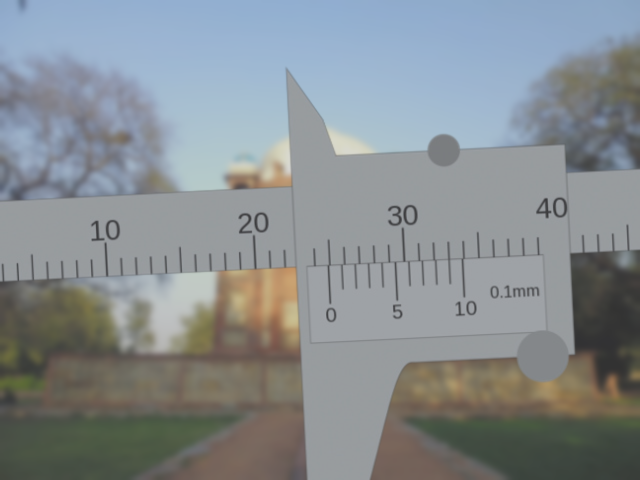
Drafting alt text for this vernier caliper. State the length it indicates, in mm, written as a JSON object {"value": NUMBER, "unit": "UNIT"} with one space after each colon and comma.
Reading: {"value": 24.9, "unit": "mm"}
